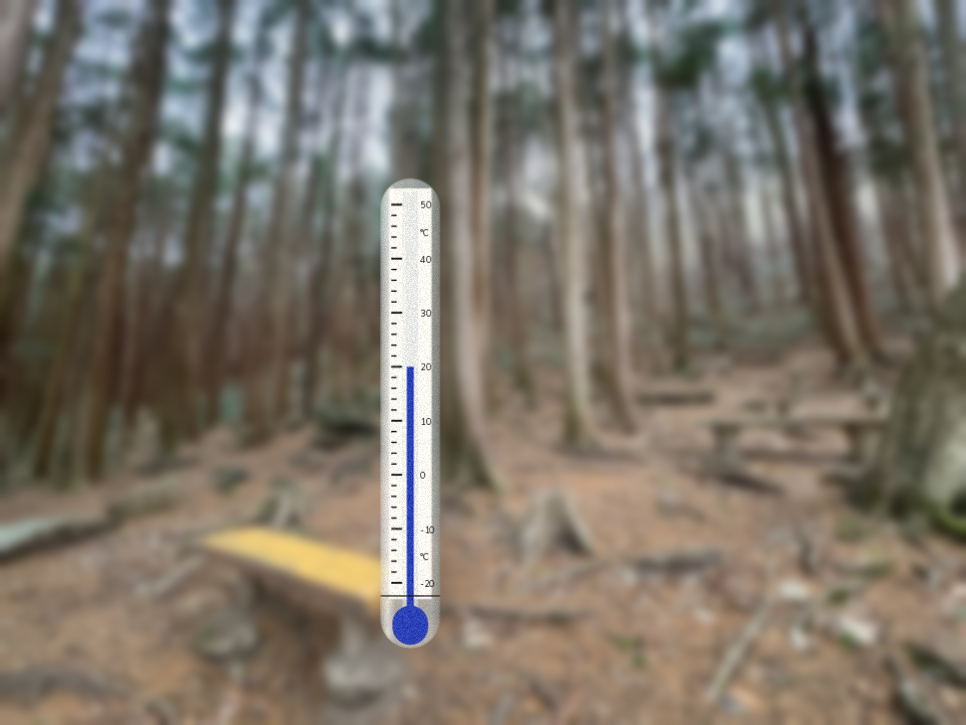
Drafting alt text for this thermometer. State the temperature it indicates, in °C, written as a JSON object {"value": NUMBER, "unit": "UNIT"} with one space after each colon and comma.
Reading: {"value": 20, "unit": "°C"}
